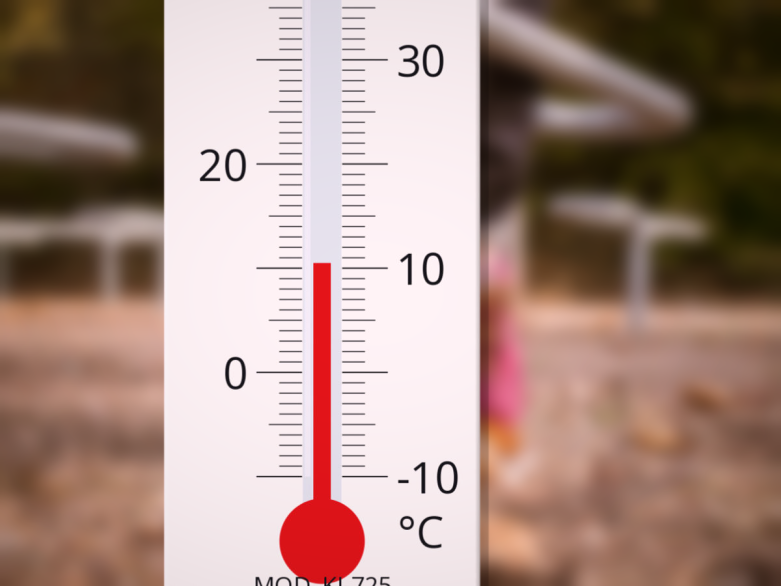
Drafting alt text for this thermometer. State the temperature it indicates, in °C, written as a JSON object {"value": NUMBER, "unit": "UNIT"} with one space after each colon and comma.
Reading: {"value": 10.5, "unit": "°C"}
